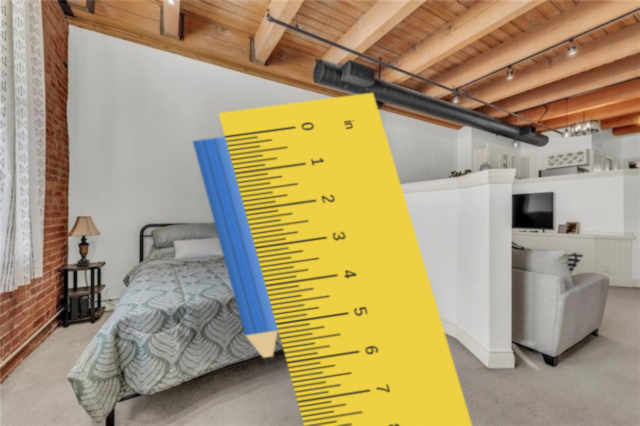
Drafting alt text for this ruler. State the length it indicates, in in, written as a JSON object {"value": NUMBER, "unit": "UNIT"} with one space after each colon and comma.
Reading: {"value": 6, "unit": "in"}
